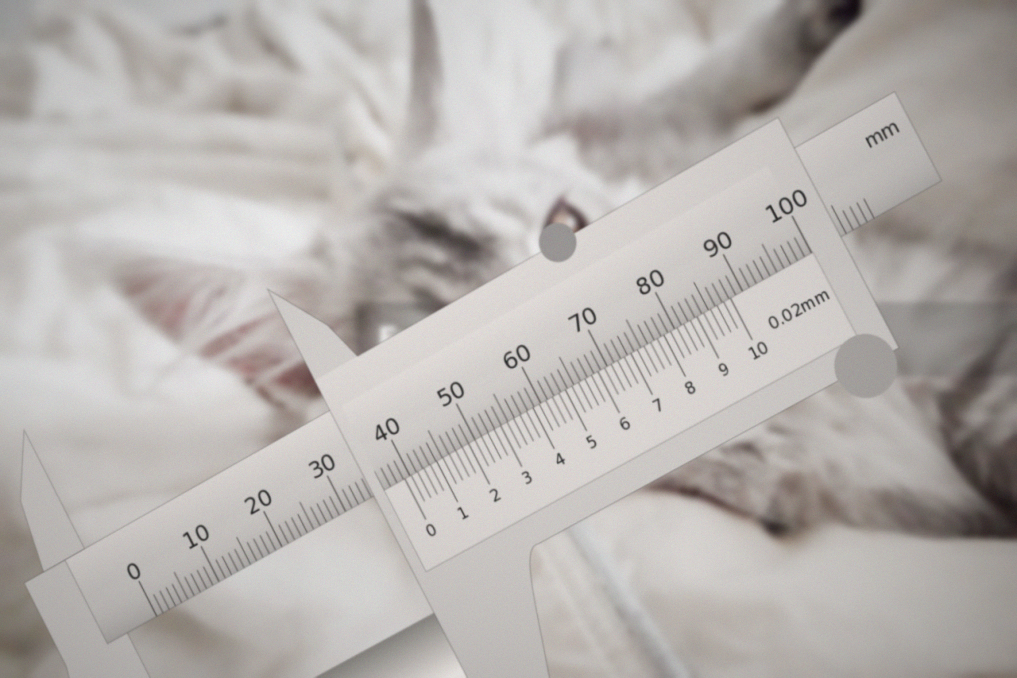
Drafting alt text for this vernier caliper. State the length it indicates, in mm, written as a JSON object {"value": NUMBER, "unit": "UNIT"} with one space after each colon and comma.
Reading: {"value": 39.2, "unit": "mm"}
